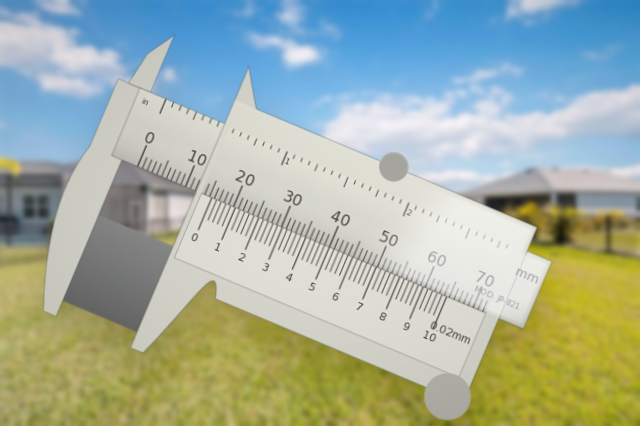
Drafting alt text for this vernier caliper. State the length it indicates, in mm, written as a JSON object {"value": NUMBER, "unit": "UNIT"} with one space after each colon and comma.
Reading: {"value": 15.5, "unit": "mm"}
